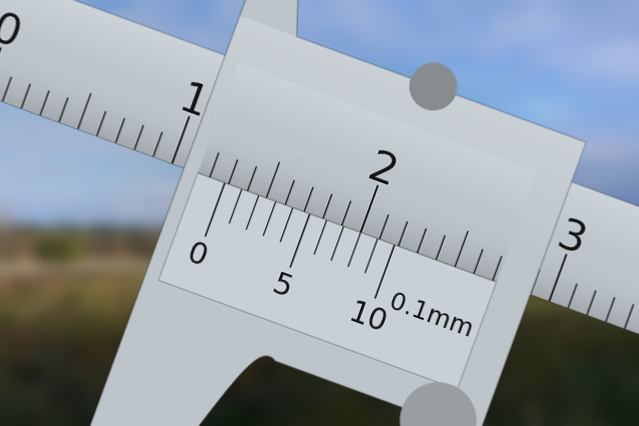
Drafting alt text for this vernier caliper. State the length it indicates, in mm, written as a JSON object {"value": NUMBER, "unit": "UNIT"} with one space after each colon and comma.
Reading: {"value": 12.8, "unit": "mm"}
